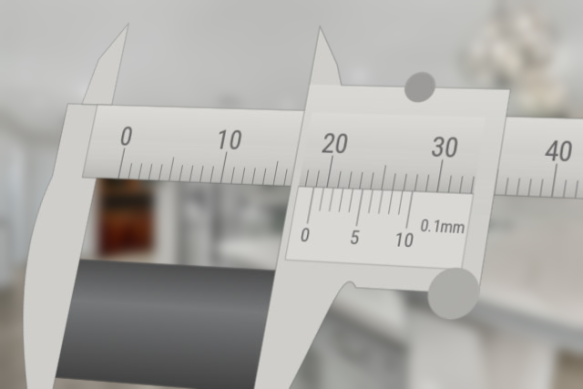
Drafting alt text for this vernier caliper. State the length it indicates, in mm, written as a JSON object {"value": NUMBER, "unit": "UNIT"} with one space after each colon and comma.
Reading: {"value": 18.8, "unit": "mm"}
